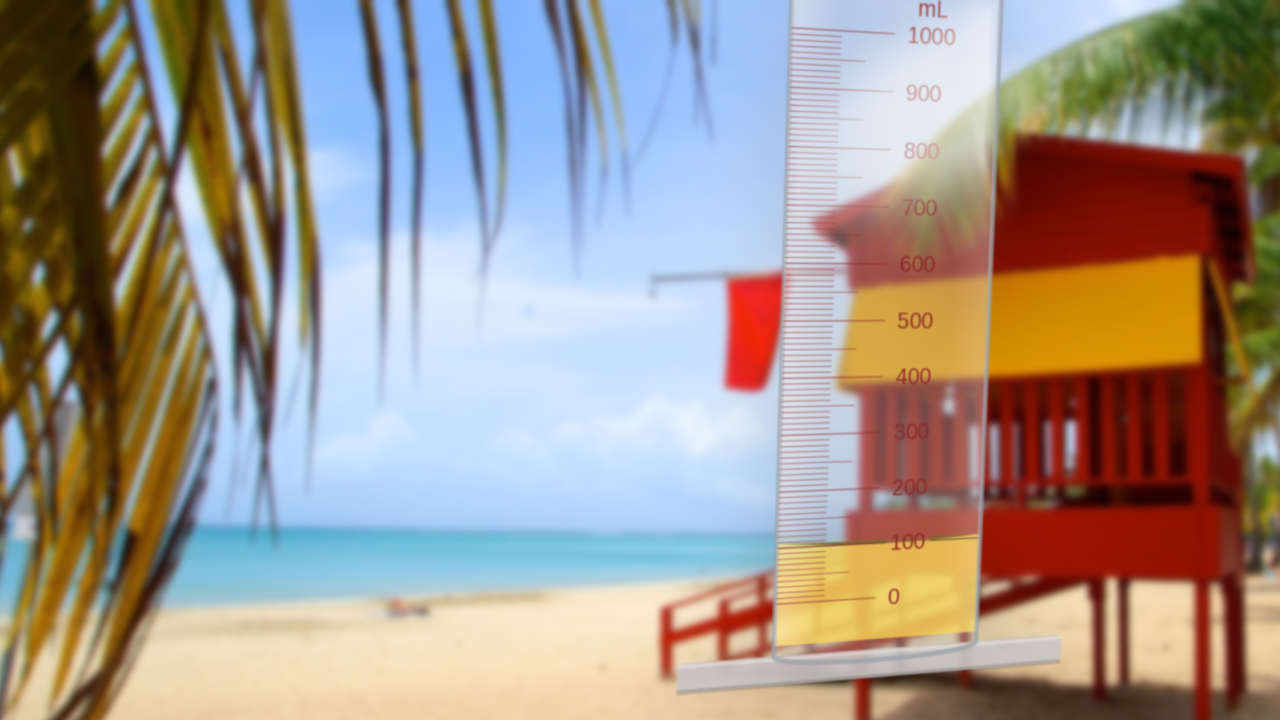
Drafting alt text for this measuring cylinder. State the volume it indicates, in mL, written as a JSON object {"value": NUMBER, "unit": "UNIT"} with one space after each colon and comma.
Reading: {"value": 100, "unit": "mL"}
